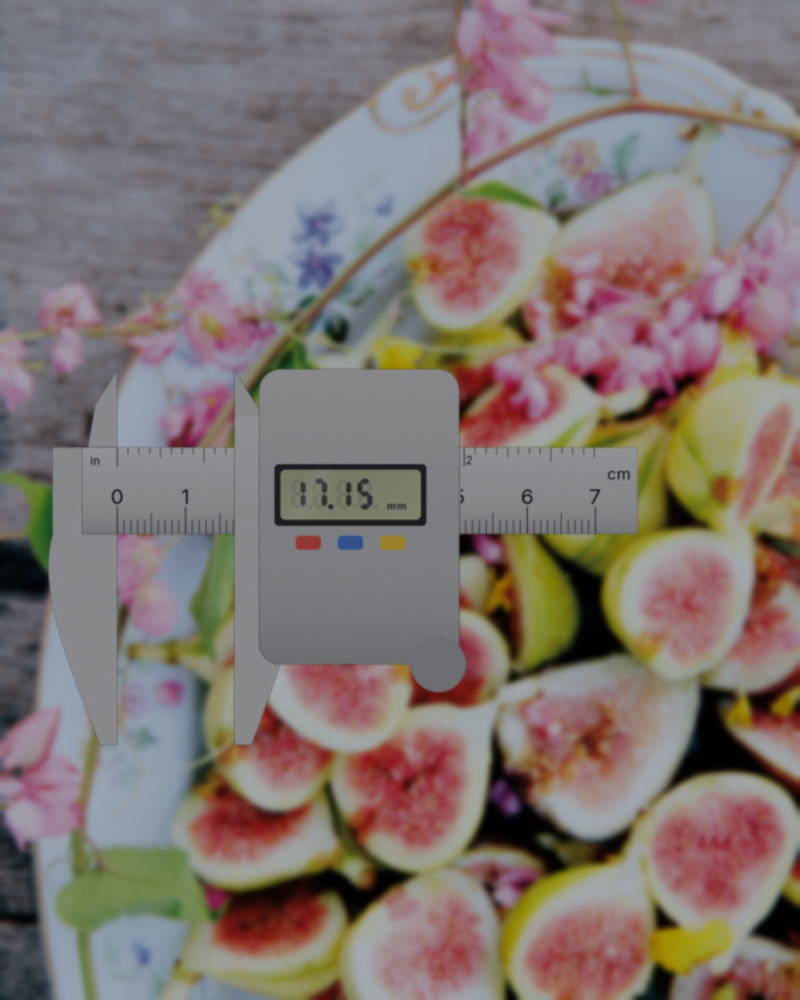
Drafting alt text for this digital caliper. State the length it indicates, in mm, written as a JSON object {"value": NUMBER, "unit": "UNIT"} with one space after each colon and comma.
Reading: {"value": 17.15, "unit": "mm"}
